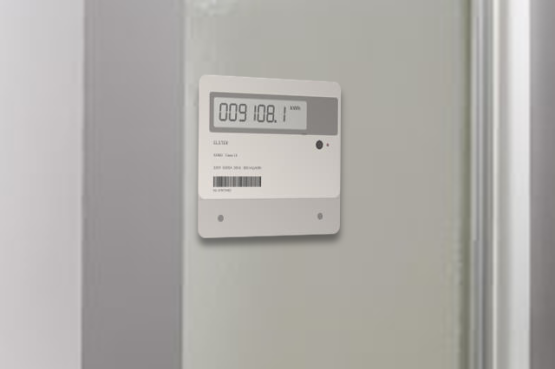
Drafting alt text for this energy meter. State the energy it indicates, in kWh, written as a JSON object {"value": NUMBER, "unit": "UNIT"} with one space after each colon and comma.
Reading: {"value": 9108.1, "unit": "kWh"}
